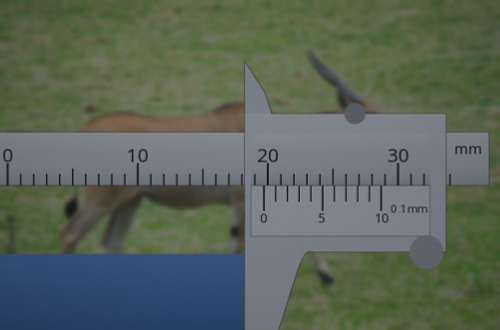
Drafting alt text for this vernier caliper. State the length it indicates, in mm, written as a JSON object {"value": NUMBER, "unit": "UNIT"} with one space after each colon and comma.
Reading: {"value": 19.7, "unit": "mm"}
